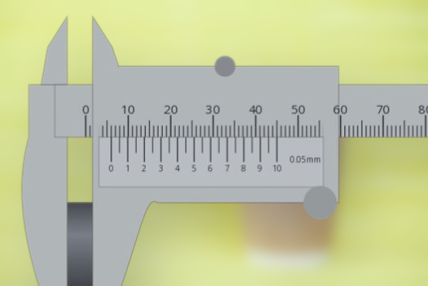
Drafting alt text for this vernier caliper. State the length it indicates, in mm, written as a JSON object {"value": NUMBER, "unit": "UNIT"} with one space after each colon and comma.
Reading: {"value": 6.0, "unit": "mm"}
